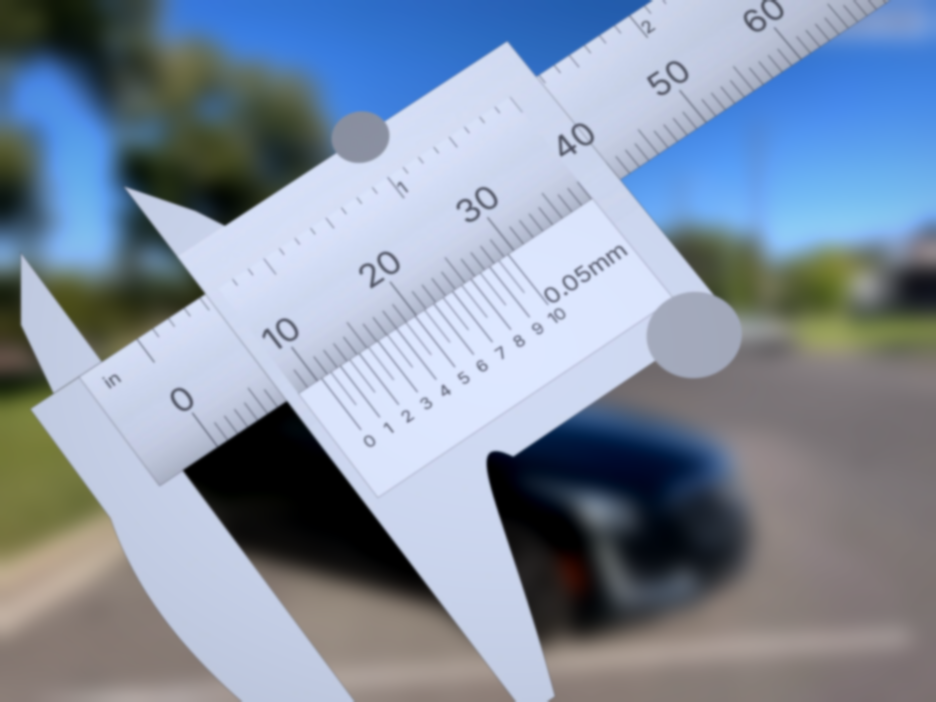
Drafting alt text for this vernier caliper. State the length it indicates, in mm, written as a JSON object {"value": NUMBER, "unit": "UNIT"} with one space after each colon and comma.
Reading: {"value": 10.4, "unit": "mm"}
